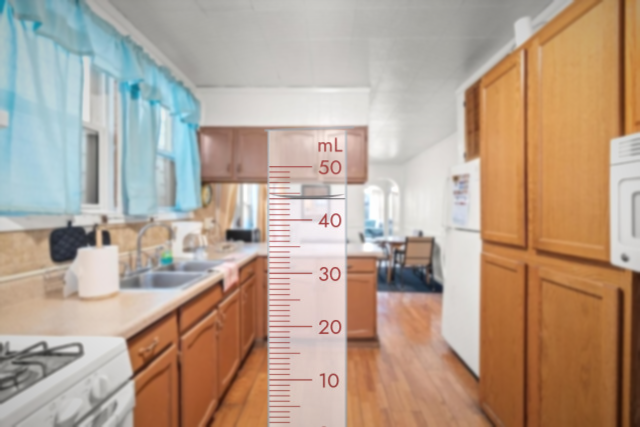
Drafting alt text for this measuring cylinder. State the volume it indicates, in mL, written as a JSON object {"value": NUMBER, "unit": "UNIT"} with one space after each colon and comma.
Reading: {"value": 44, "unit": "mL"}
